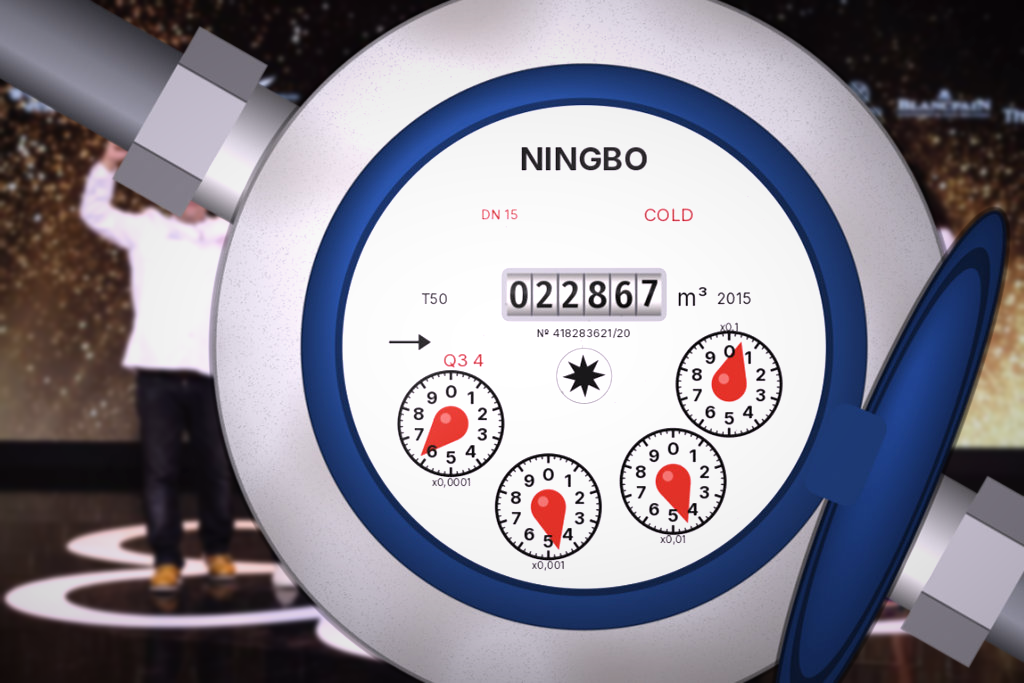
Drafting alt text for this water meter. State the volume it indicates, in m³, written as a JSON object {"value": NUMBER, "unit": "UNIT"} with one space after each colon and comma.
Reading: {"value": 22867.0446, "unit": "m³"}
